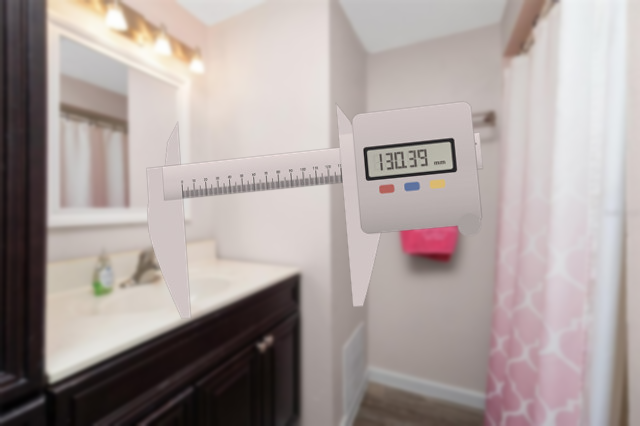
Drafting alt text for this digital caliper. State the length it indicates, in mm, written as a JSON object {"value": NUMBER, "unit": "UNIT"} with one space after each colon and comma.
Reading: {"value": 130.39, "unit": "mm"}
